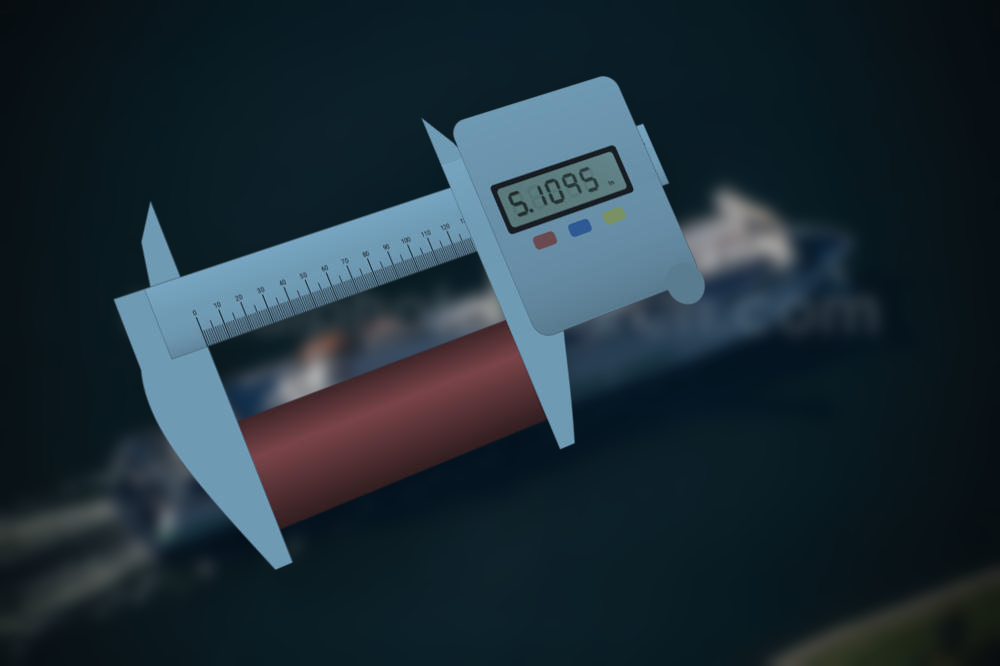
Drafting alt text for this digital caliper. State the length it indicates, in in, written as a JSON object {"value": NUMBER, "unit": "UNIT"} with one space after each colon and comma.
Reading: {"value": 5.1095, "unit": "in"}
